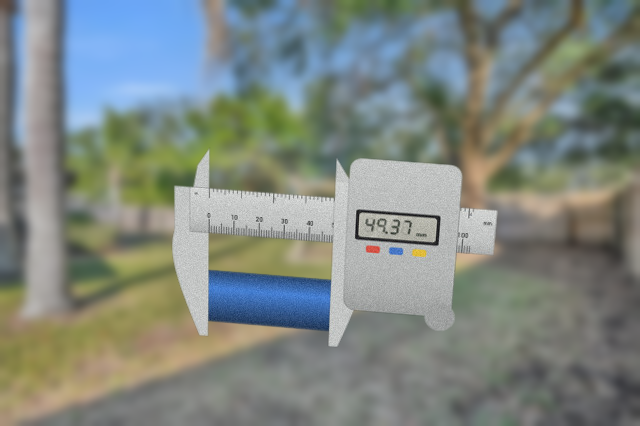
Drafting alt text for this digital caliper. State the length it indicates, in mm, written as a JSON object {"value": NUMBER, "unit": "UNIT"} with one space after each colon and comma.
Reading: {"value": 49.37, "unit": "mm"}
